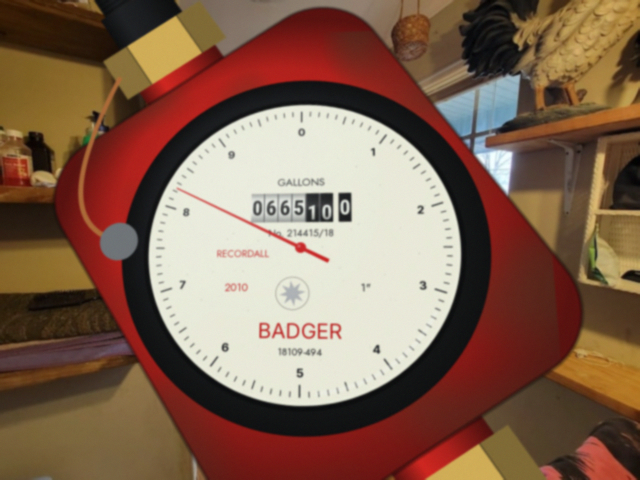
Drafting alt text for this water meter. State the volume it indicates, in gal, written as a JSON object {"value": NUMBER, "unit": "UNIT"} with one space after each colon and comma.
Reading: {"value": 665098.2, "unit": "gal"}
